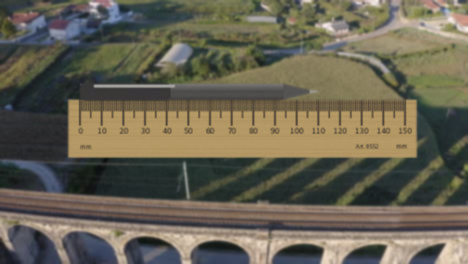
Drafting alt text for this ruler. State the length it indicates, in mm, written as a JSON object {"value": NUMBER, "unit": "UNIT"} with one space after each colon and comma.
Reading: {"value": 110, "unit": "mm"}
